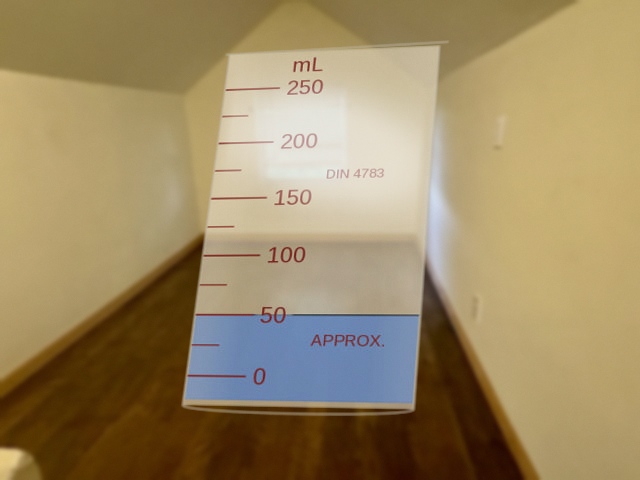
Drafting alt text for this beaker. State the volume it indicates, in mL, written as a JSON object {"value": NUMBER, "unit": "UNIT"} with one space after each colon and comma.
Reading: {"value": 50, "unit": "mL"}
